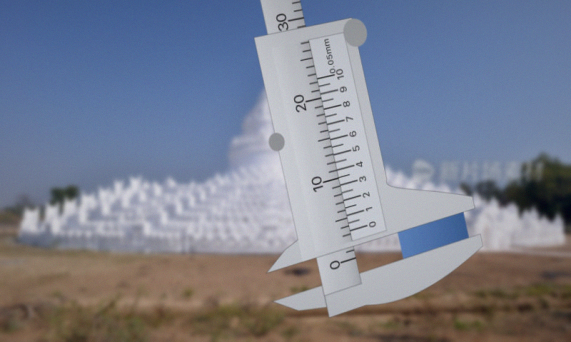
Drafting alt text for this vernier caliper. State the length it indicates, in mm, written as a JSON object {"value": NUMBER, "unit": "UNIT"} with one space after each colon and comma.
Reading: {"value": 3.4, "unit": "mm"}
